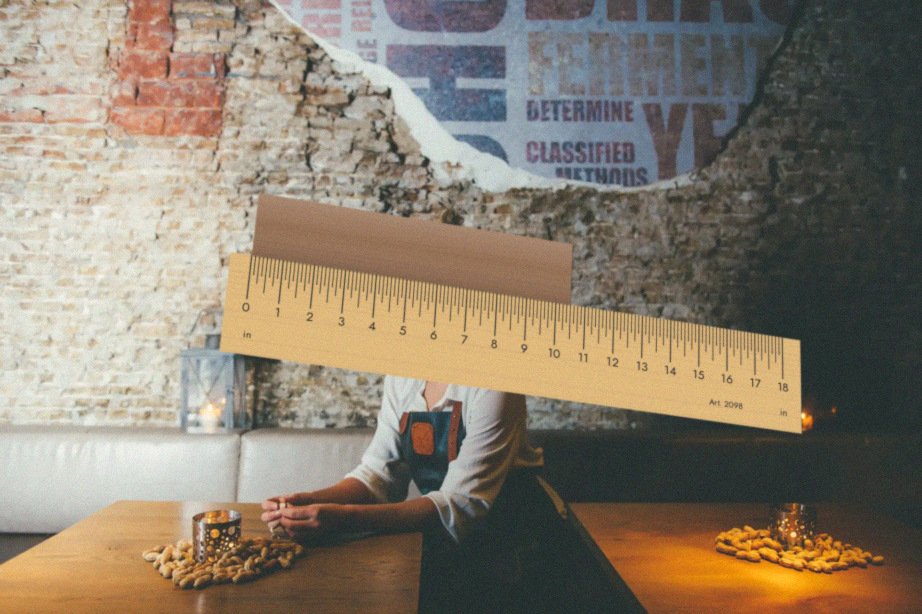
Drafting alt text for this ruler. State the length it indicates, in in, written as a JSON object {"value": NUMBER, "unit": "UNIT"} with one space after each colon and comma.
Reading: {"value": 10.5, "unit": "in"}
